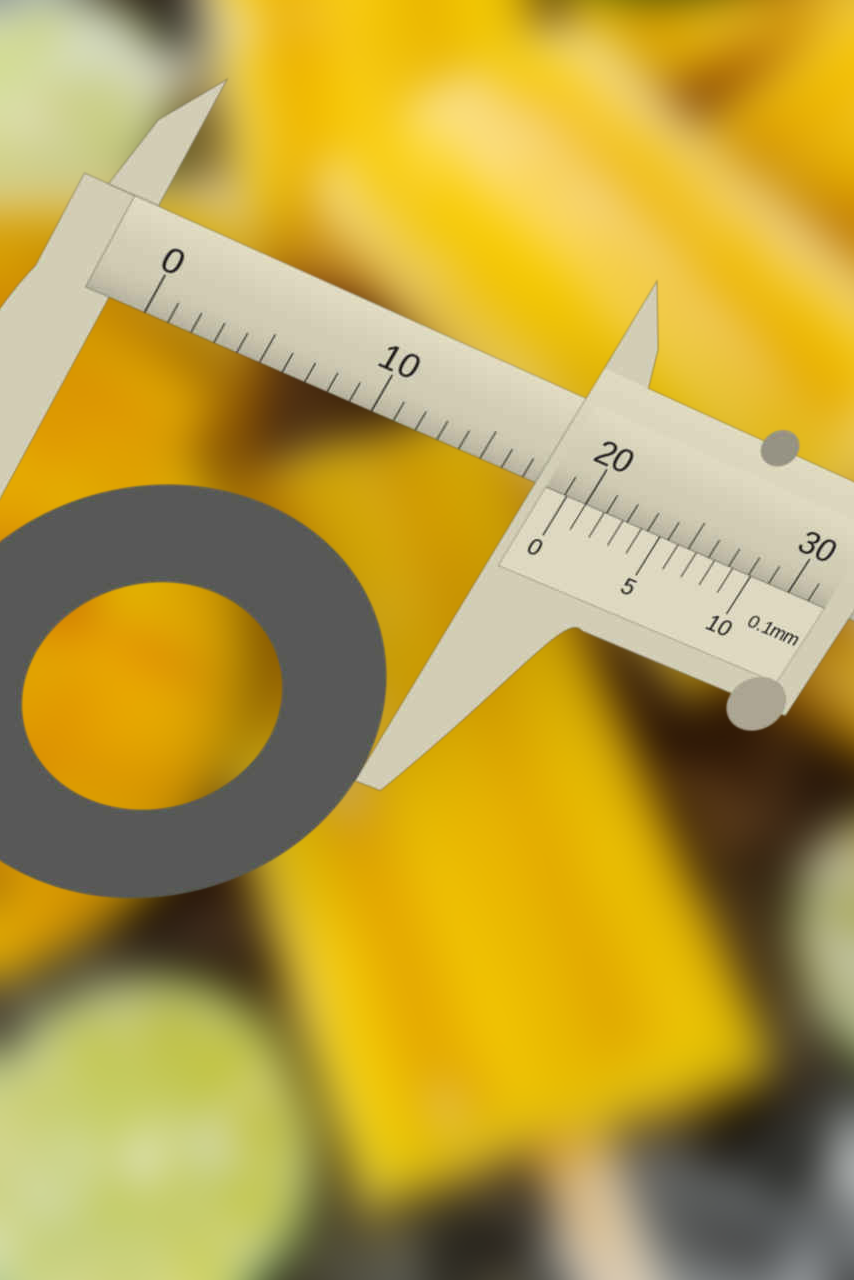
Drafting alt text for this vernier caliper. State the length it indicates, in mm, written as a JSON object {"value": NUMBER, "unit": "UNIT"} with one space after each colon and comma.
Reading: {"value": 19.1, "unit": "mm"}
